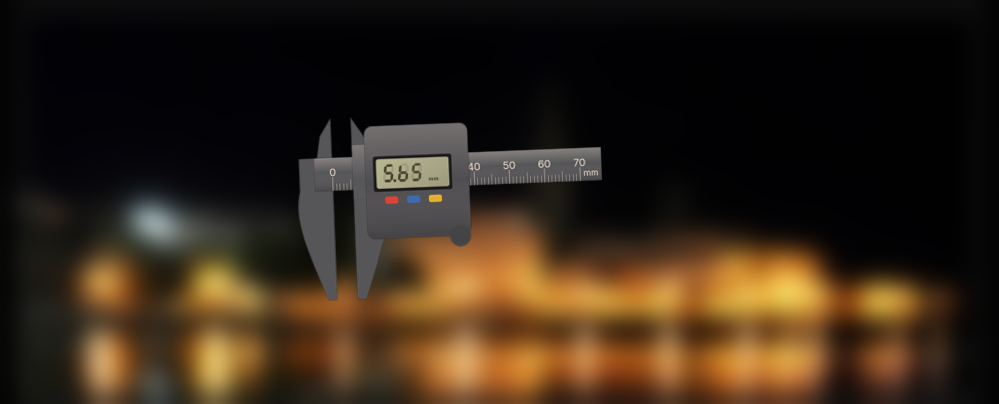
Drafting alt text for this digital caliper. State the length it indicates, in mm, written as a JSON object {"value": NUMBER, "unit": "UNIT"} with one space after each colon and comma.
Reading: {"value": 5.65, "unit": "mm"}
